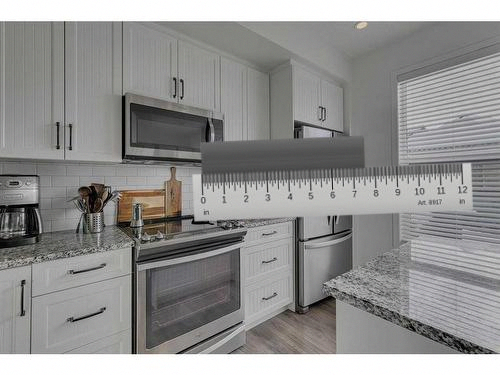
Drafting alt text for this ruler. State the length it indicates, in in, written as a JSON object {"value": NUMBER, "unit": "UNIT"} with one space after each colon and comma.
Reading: {"value": 7.5, "unit": "in"}
